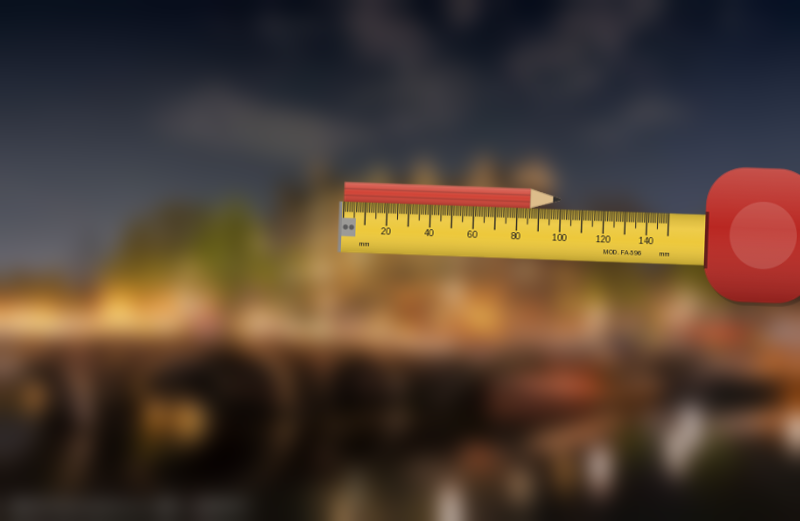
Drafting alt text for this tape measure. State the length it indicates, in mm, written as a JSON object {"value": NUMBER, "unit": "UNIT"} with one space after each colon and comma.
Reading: {"value": 100, "unit": "mm"}
